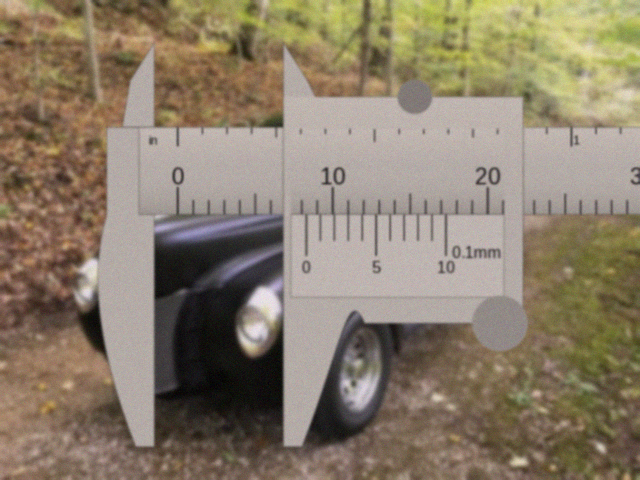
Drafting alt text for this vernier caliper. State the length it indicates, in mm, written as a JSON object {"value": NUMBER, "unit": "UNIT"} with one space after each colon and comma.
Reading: {"value": 8.3, "unit": "mm"}
